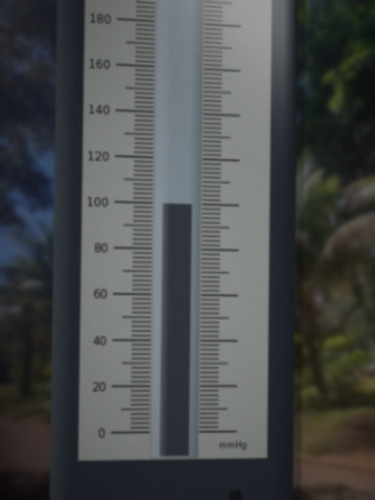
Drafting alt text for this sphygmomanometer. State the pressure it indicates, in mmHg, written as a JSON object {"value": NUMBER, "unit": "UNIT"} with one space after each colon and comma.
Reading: {"value": 100, "unit": "mmHg"}
